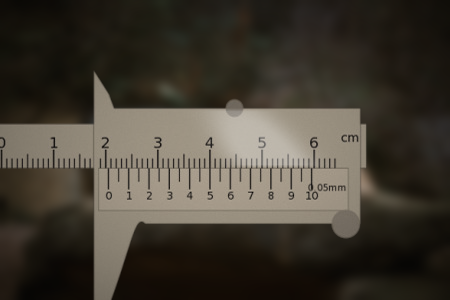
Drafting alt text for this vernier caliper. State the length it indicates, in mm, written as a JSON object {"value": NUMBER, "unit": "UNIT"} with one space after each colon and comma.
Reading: {"value": 20.5, "unit": "mm"}
